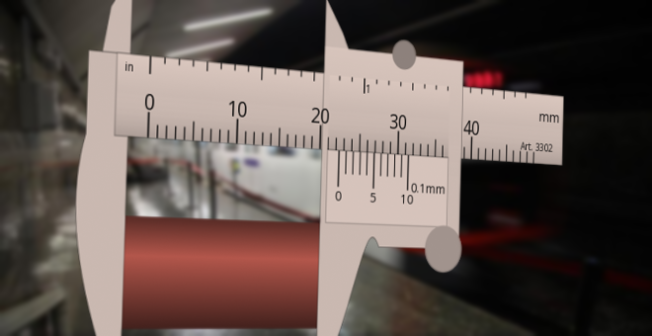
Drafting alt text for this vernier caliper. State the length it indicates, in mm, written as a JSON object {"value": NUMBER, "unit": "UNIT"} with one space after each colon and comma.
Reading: {"value": 22.4, "unit": "mm"}
